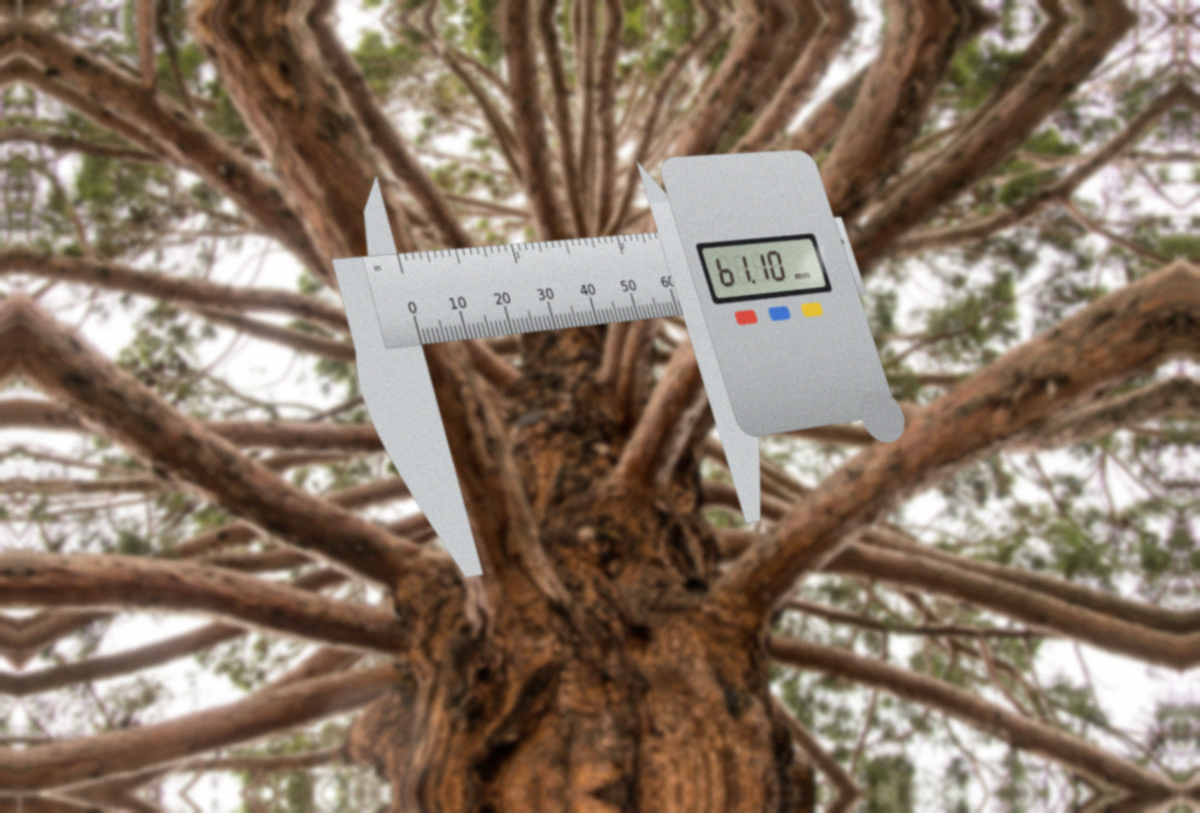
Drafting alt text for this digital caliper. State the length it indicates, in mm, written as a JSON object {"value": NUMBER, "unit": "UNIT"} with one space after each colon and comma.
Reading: {"value": 61.10, "unit": "mm"}
